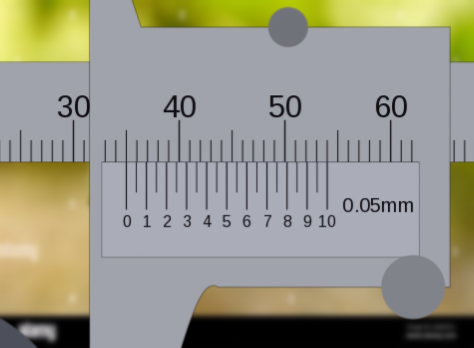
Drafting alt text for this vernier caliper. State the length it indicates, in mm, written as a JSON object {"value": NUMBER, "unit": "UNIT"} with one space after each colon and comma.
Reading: {"value": 35.0, "unit": "mm"}
